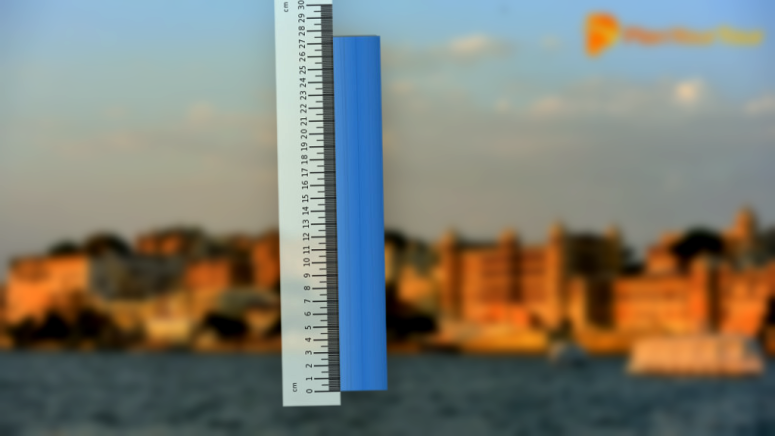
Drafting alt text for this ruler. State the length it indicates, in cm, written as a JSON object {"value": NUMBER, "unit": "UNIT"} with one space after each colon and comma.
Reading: {"value": 27.5, "unit": "cm"}
